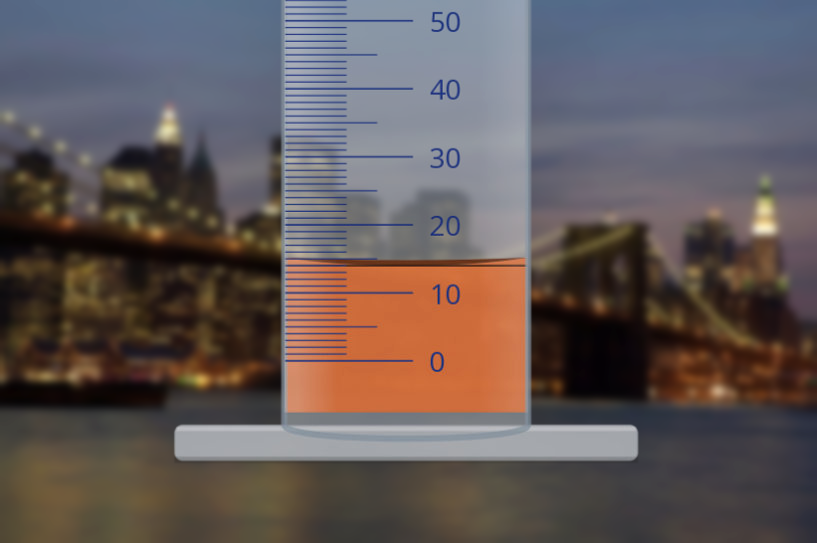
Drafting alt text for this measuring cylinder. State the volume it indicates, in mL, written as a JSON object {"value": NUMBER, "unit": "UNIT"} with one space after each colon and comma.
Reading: {"value": 14, "unit": "mL"}
